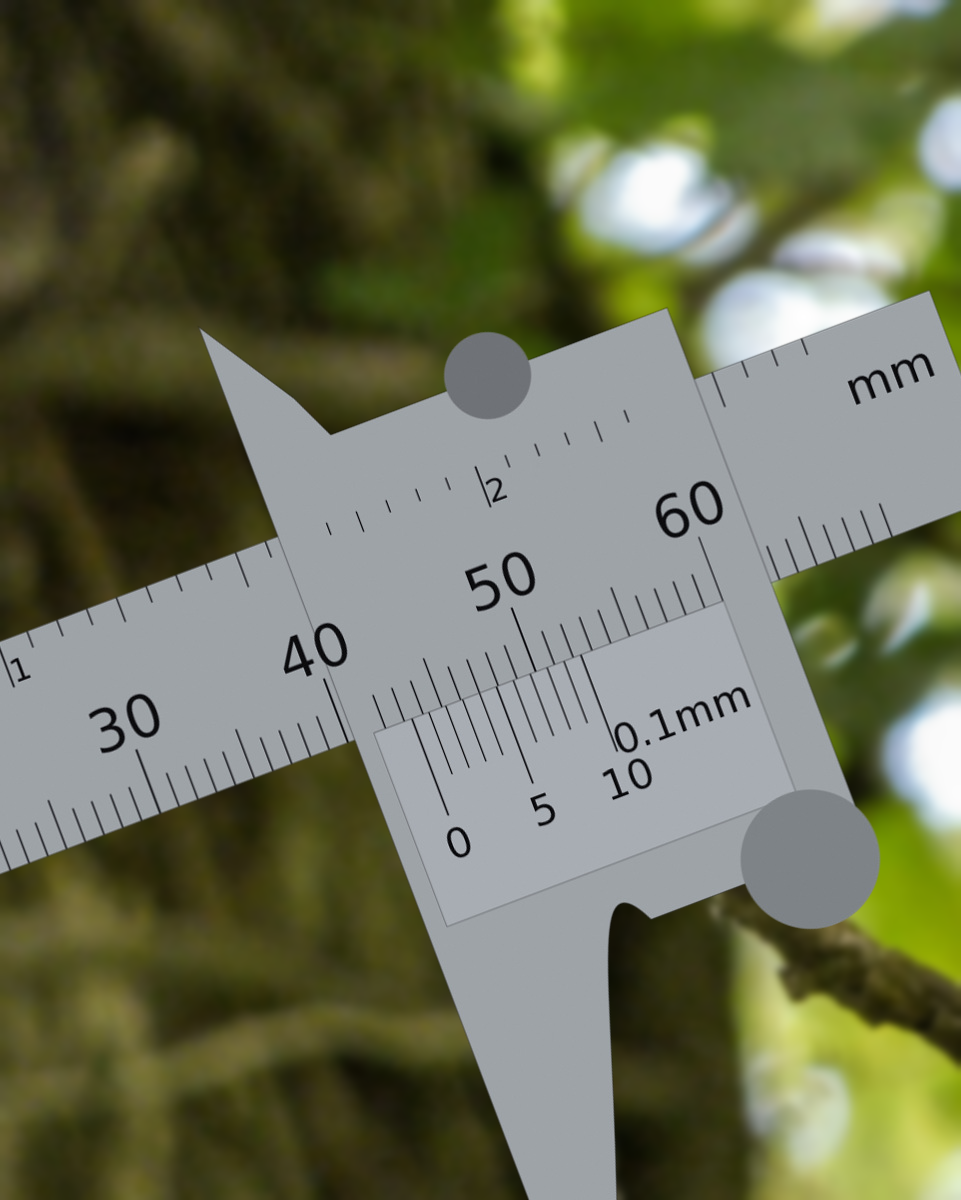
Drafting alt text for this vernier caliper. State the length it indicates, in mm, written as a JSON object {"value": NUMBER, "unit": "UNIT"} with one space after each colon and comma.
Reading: {"value": 43.4, "unit": "mm"}
